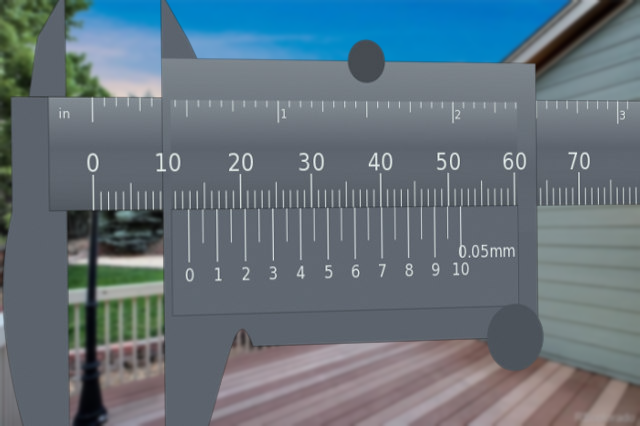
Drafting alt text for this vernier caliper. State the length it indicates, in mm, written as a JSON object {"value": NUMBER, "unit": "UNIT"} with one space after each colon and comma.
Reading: {"value": 12.8, "unit": "mm"}
